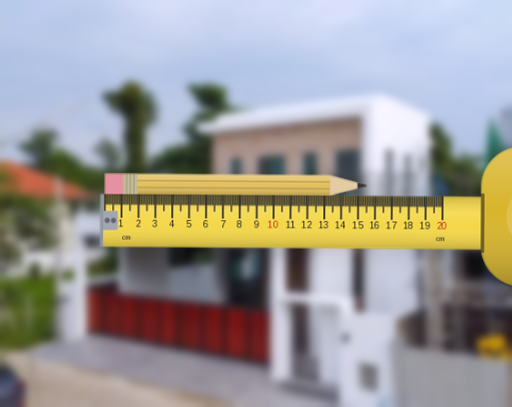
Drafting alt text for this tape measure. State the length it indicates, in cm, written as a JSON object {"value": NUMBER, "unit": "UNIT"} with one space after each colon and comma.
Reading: {"value": 15.5, "unit": "cm"}
